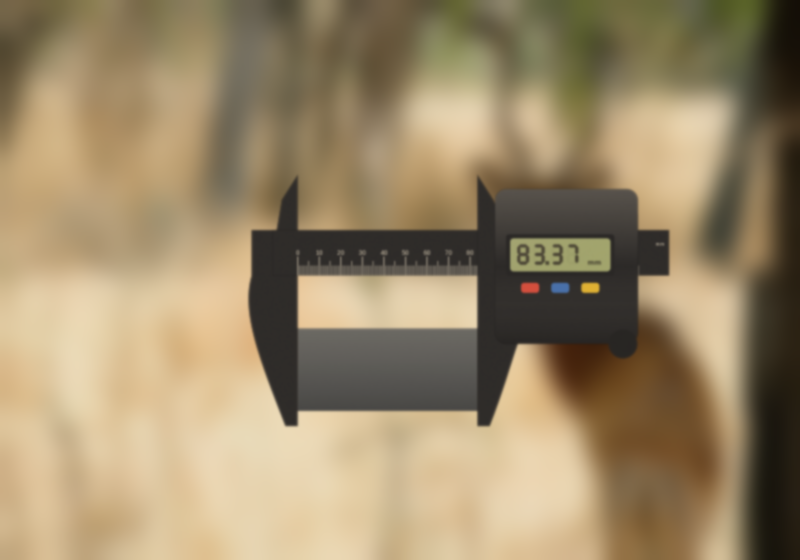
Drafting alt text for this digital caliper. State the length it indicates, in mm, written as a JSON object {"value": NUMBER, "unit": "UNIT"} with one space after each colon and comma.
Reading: {"value": 83.37, "unit": "mm"}
